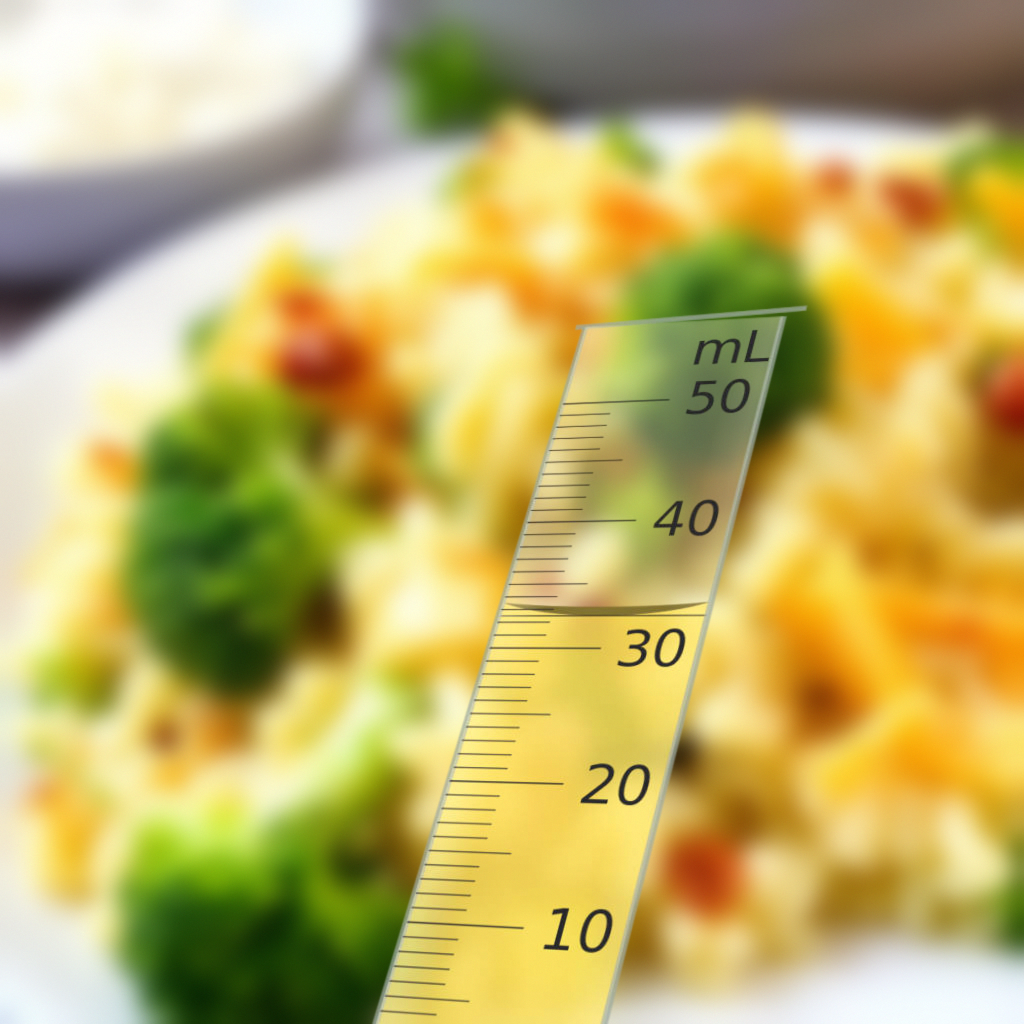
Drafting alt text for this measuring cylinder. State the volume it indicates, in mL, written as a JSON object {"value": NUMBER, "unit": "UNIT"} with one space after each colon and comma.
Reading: {"value": 32.5, "unit": "mL"}
